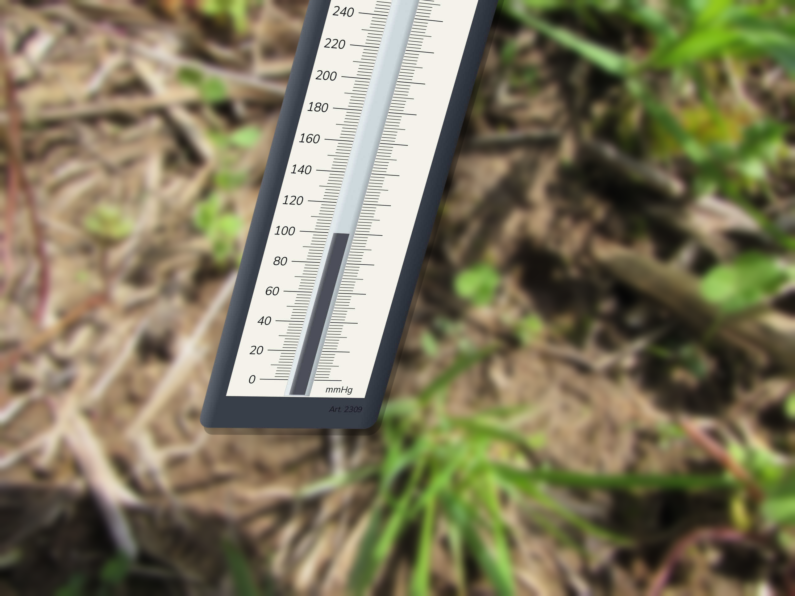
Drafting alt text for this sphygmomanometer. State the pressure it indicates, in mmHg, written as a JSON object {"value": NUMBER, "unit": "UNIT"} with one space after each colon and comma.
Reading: {"value": 100, "unit": "mmHg"}
